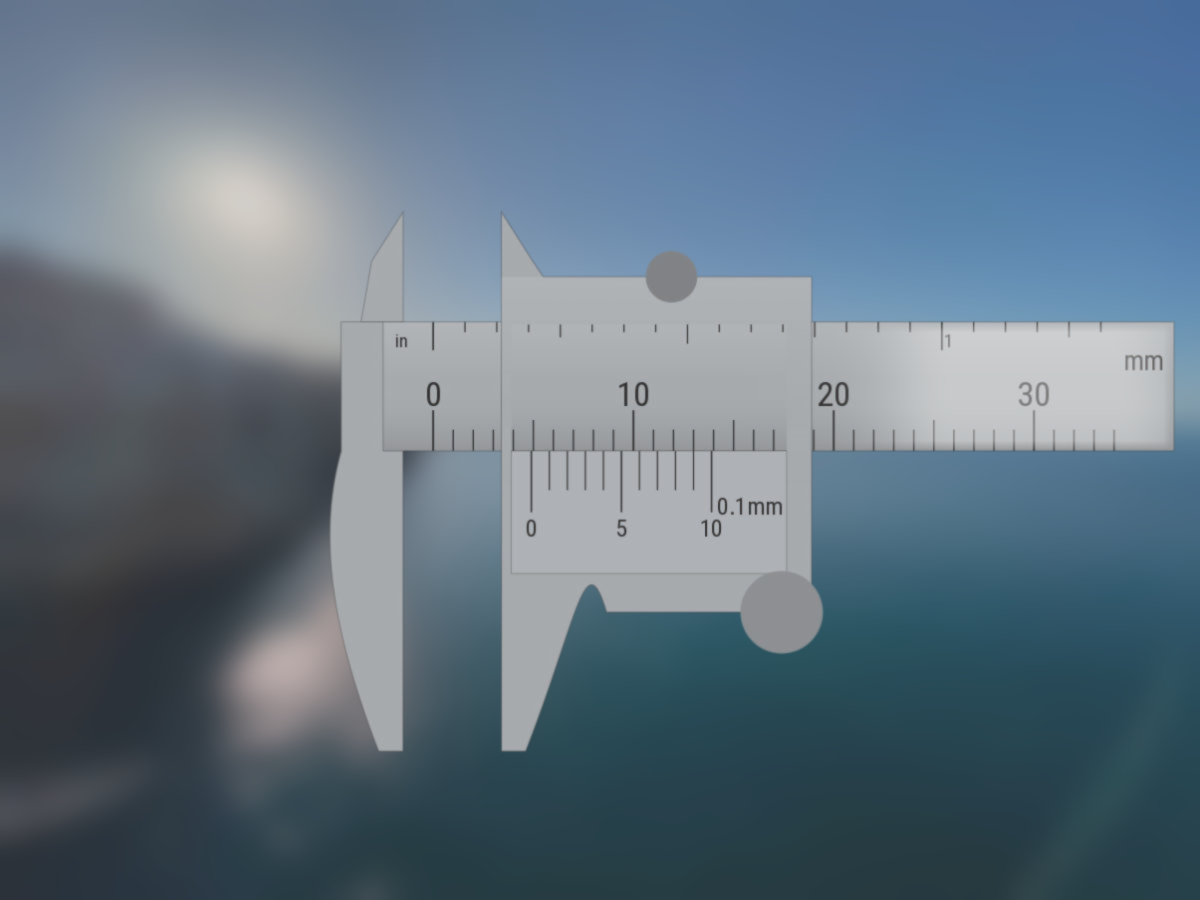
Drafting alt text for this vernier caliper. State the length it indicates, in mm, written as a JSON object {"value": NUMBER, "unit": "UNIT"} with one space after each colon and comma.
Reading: {"value": 4.9, "unit": "mm"}
